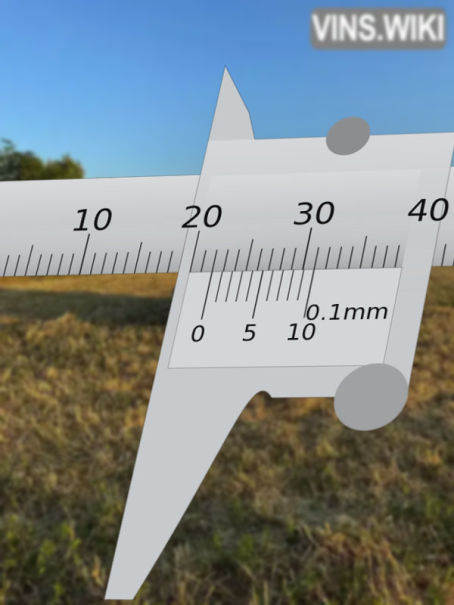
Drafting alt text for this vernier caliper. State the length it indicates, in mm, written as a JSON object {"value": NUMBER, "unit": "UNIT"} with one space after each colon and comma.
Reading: {"value": 22.0, "unit": "mm"}
